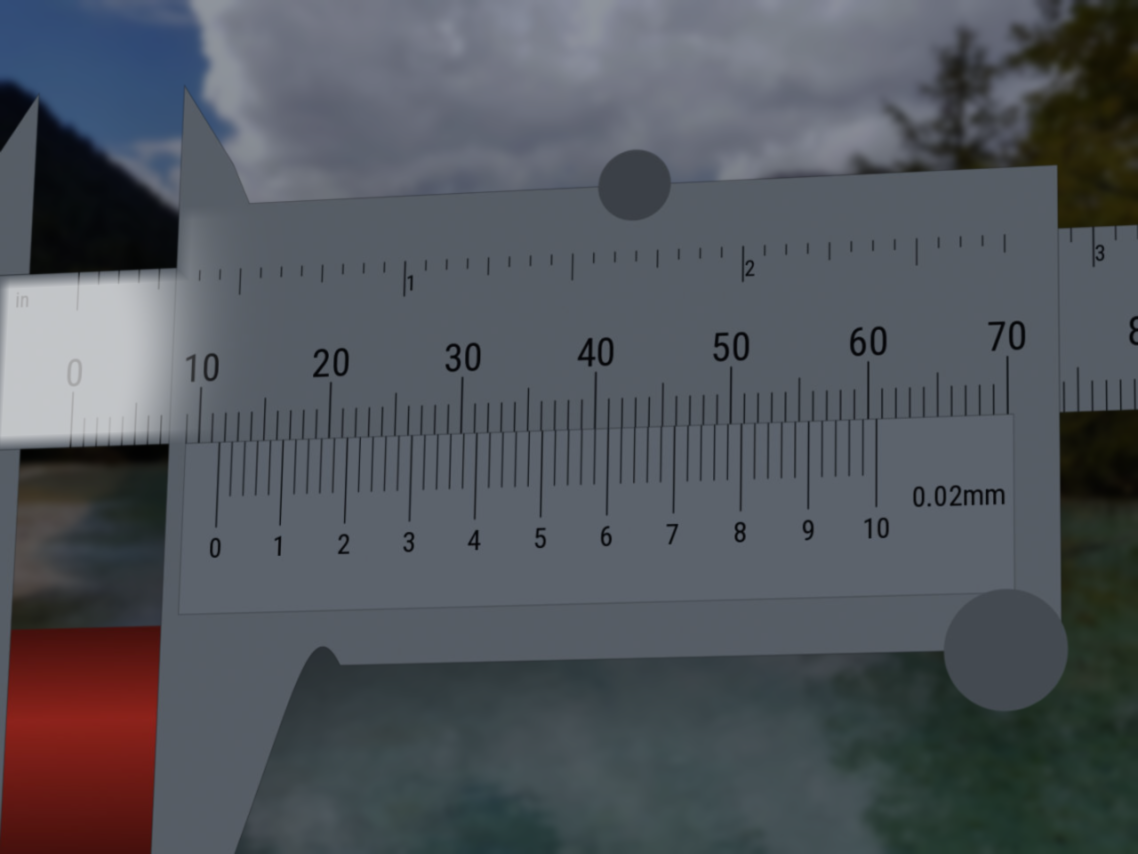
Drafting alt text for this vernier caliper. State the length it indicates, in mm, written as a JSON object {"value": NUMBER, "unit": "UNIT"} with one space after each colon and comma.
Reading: {"value": 11.6, "unit": "mm"}
